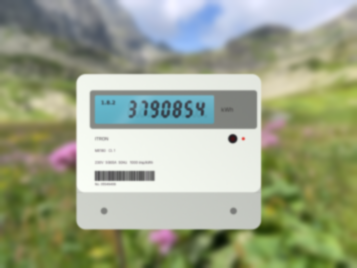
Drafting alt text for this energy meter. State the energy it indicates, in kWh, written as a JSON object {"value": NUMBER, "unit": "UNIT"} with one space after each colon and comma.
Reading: {"value": 3790854, "unit": "kWh"}
